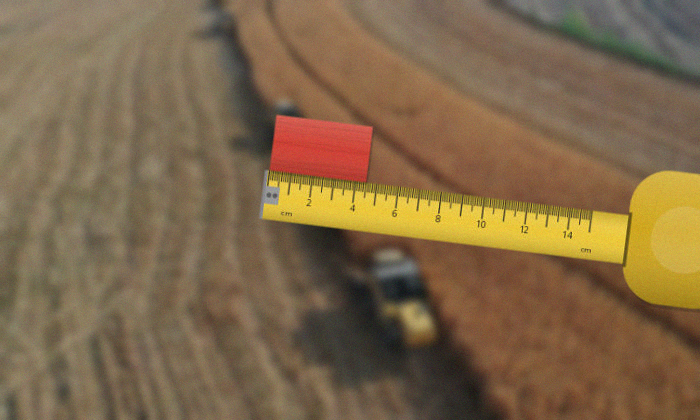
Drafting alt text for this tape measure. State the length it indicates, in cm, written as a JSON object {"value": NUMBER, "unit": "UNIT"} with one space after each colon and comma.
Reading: {"value": 4.5, "unit": "cm"}
